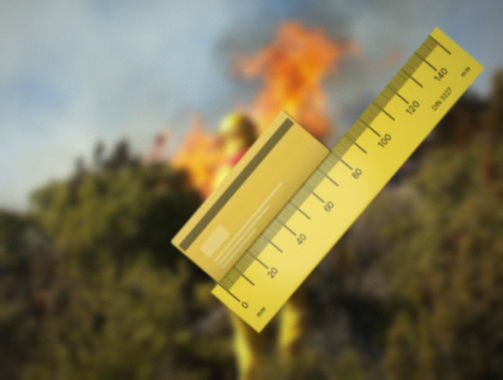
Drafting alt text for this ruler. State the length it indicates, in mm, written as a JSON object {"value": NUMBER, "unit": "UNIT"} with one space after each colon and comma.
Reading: {"value": 80, "unit": "mm"}
